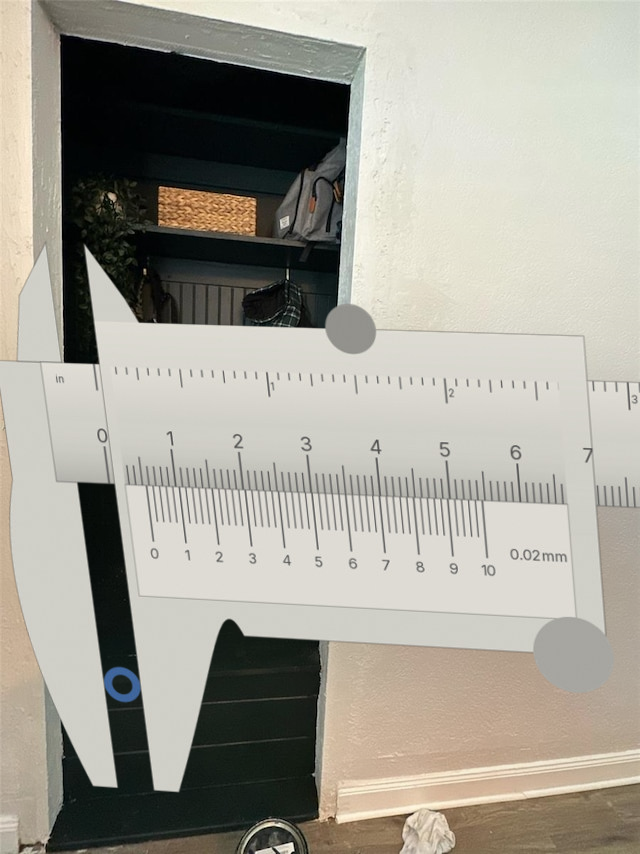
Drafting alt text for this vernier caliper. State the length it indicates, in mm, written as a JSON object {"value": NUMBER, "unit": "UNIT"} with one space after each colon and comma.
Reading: {"value": 5.6, "unit": "mm"}
